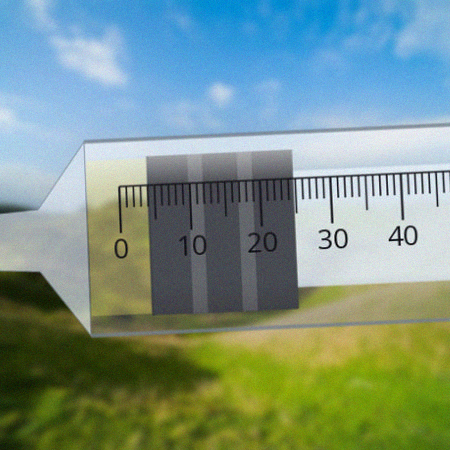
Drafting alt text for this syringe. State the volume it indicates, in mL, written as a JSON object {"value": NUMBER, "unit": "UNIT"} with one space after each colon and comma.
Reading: {"value": 4, "unit": "mL"}
